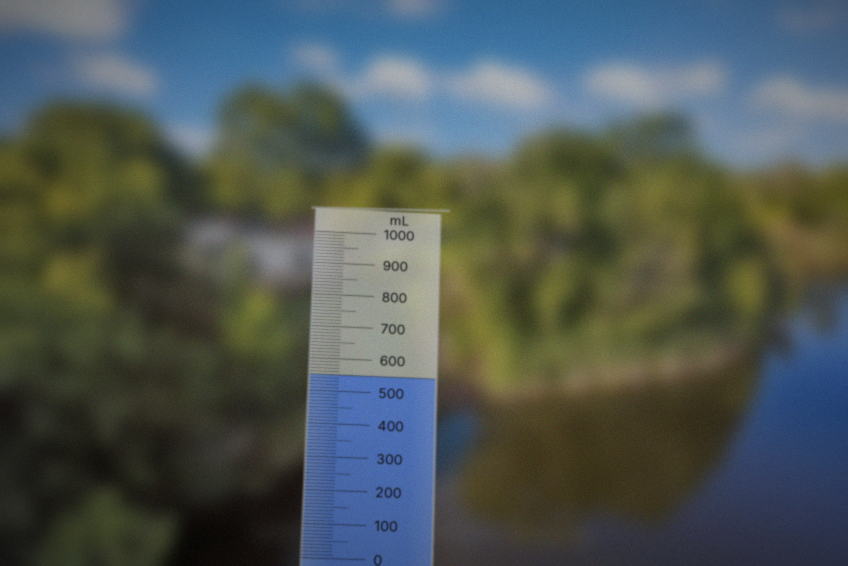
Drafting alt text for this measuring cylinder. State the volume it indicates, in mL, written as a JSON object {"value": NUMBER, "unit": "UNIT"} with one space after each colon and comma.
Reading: {"value": 550, "unit": "mL"}
